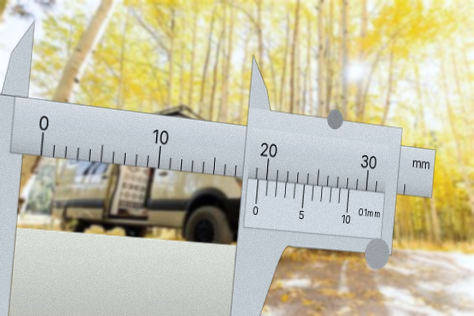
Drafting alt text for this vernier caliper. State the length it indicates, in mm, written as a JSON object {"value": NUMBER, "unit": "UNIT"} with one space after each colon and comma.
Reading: {"value": 19.2, "unit": "mm"}
